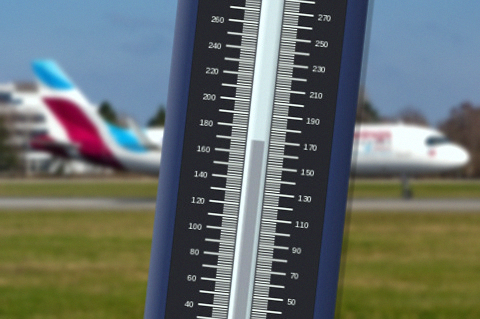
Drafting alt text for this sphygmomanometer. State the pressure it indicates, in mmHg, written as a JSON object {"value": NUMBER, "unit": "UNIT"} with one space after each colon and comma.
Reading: {"value": 170, "unit": "mmHg"}
